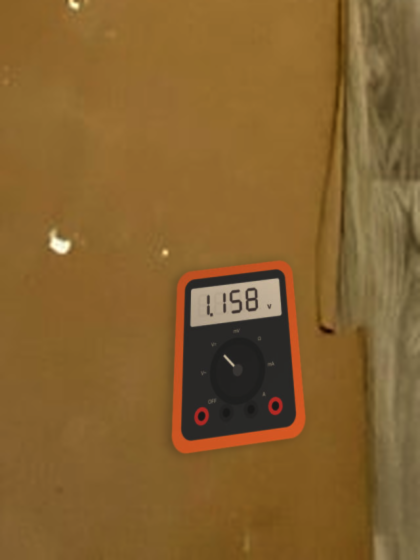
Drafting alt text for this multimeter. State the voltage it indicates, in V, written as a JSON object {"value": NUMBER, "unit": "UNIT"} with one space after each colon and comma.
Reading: {"value": 1.158, "unit": "V"}
